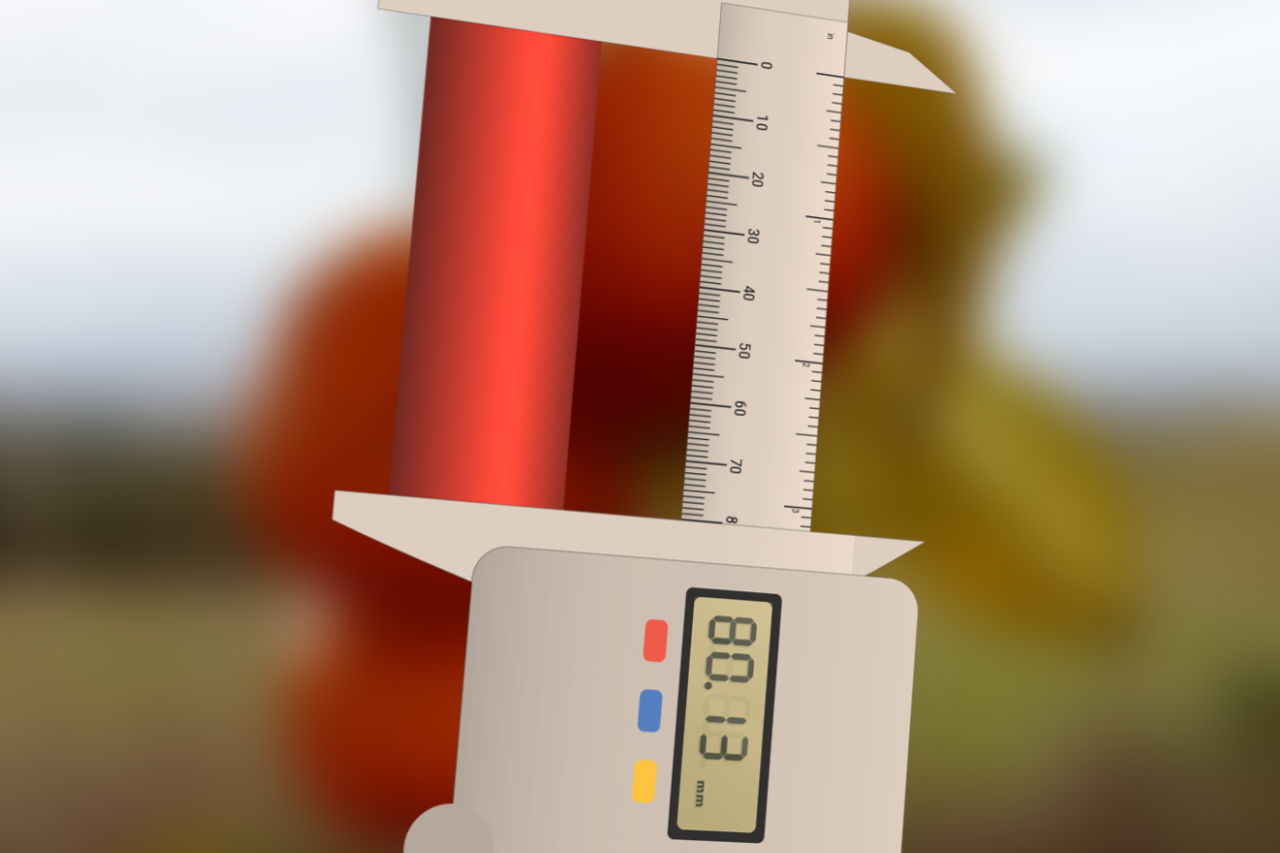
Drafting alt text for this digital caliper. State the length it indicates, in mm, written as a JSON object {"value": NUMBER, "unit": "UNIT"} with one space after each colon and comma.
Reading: {"value": 80.13, "unit": "mm"}
